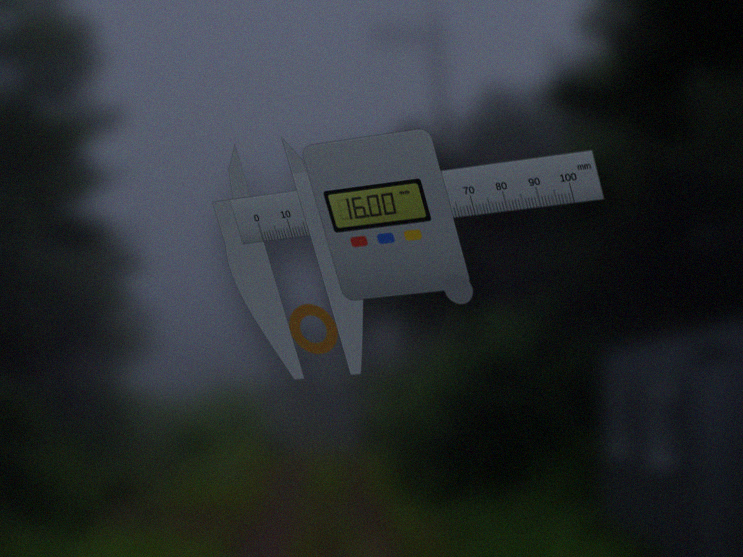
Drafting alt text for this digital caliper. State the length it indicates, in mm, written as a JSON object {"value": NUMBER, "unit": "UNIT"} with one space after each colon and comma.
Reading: {"value": 16.00, "unit": "mm"}
